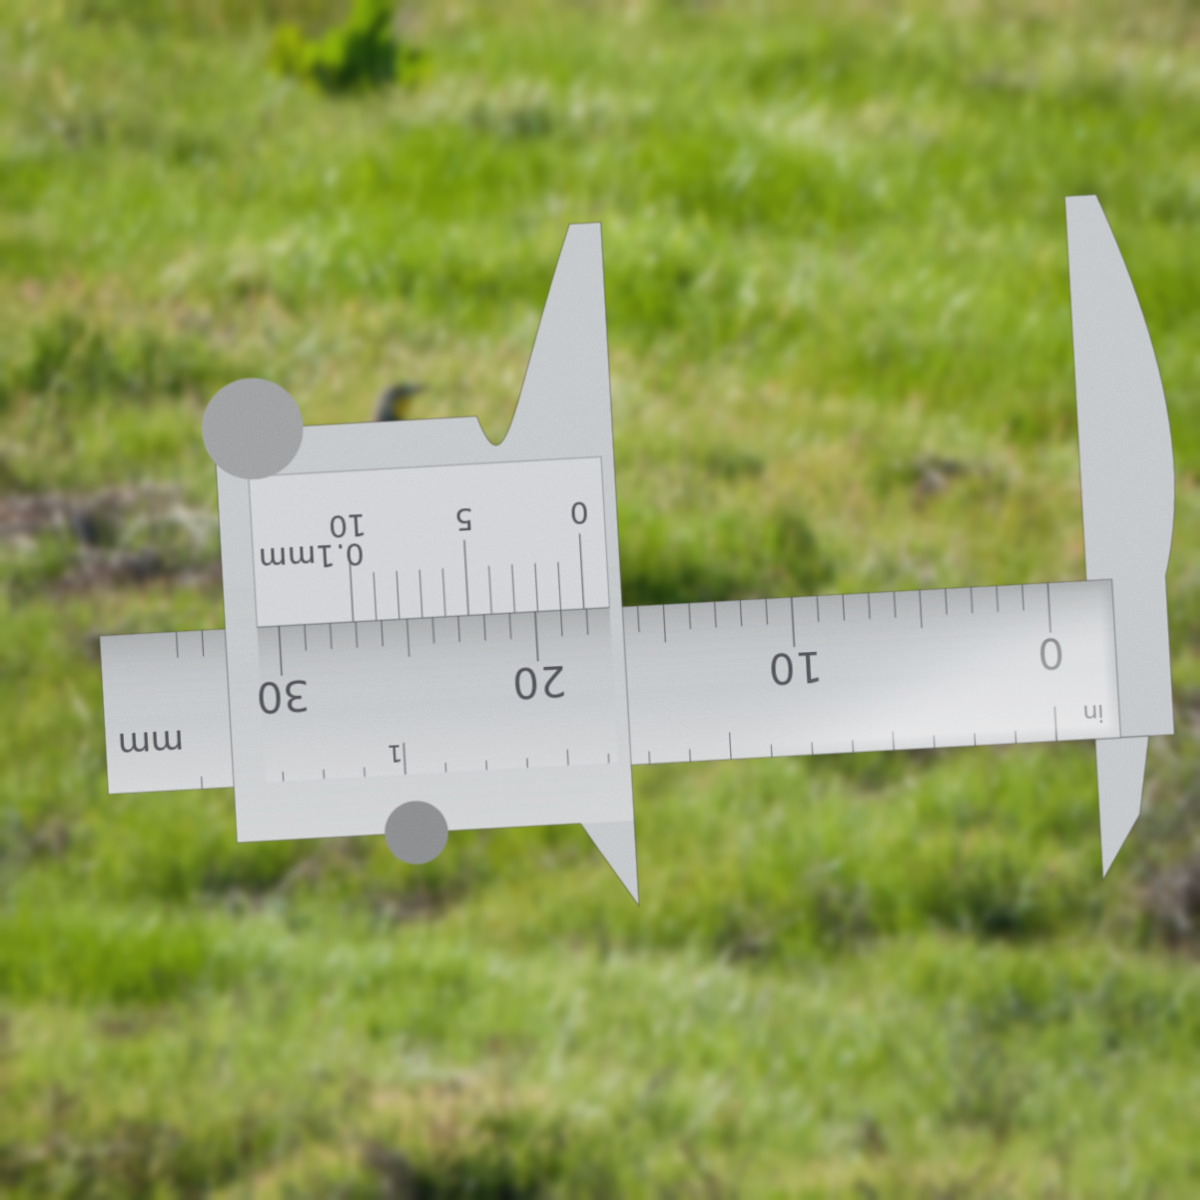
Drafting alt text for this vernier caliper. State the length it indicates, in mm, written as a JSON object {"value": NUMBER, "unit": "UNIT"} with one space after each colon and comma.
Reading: {"value": 18.1, "unit": "mm"}
